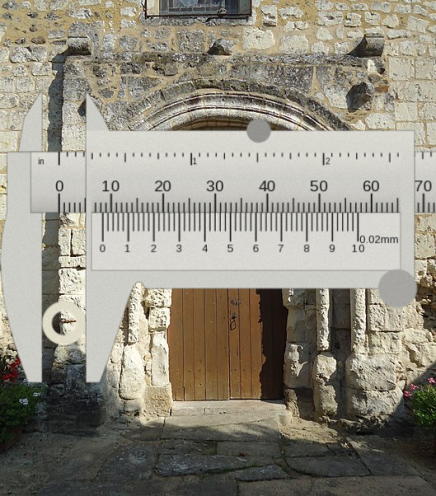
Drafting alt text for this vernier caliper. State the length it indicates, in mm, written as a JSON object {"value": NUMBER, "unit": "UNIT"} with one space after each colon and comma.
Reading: {"value": 8.4, "unit": "mm"}
